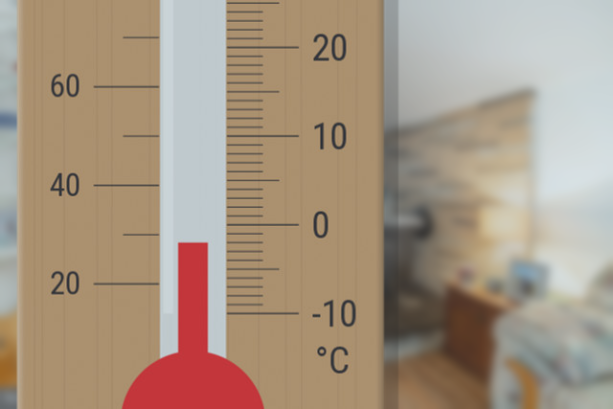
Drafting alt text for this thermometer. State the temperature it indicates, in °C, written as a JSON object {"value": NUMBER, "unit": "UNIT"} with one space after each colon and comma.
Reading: {"value": -2, "unit": "°C"}
